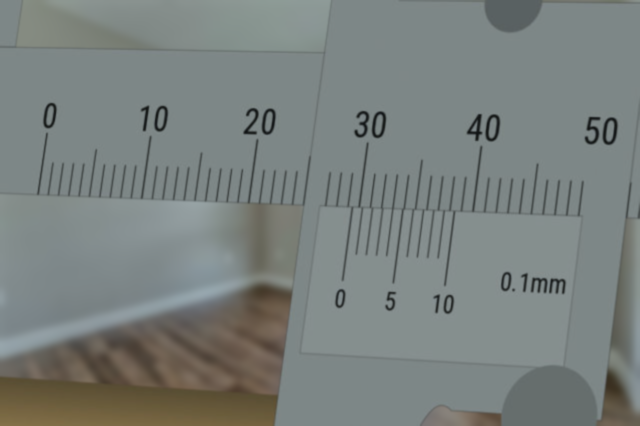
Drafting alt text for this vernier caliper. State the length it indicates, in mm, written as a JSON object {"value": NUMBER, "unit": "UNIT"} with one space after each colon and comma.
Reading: {"value": 29.4, "unit": "mm"}
